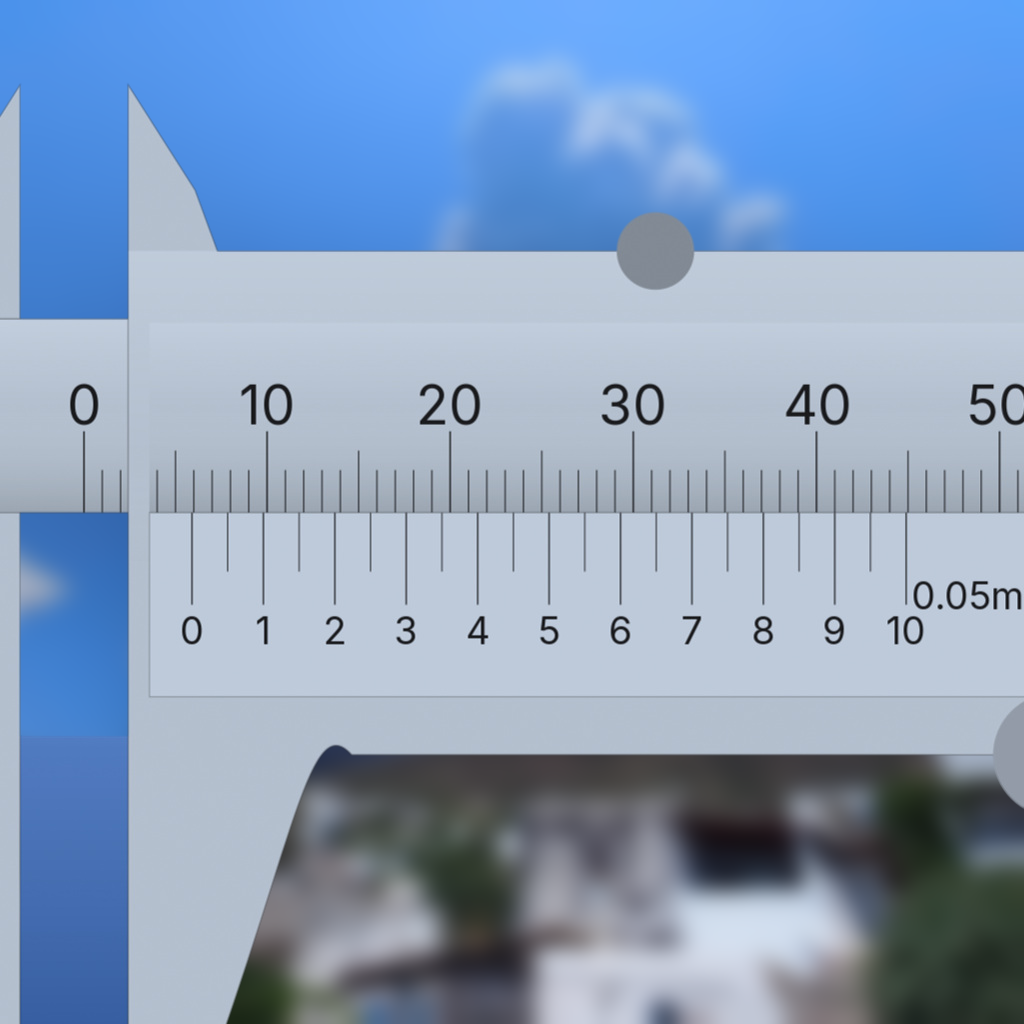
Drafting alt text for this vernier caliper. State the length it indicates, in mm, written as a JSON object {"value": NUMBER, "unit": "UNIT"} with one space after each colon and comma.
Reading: {"value": 5.9, "unit": "mm"}
